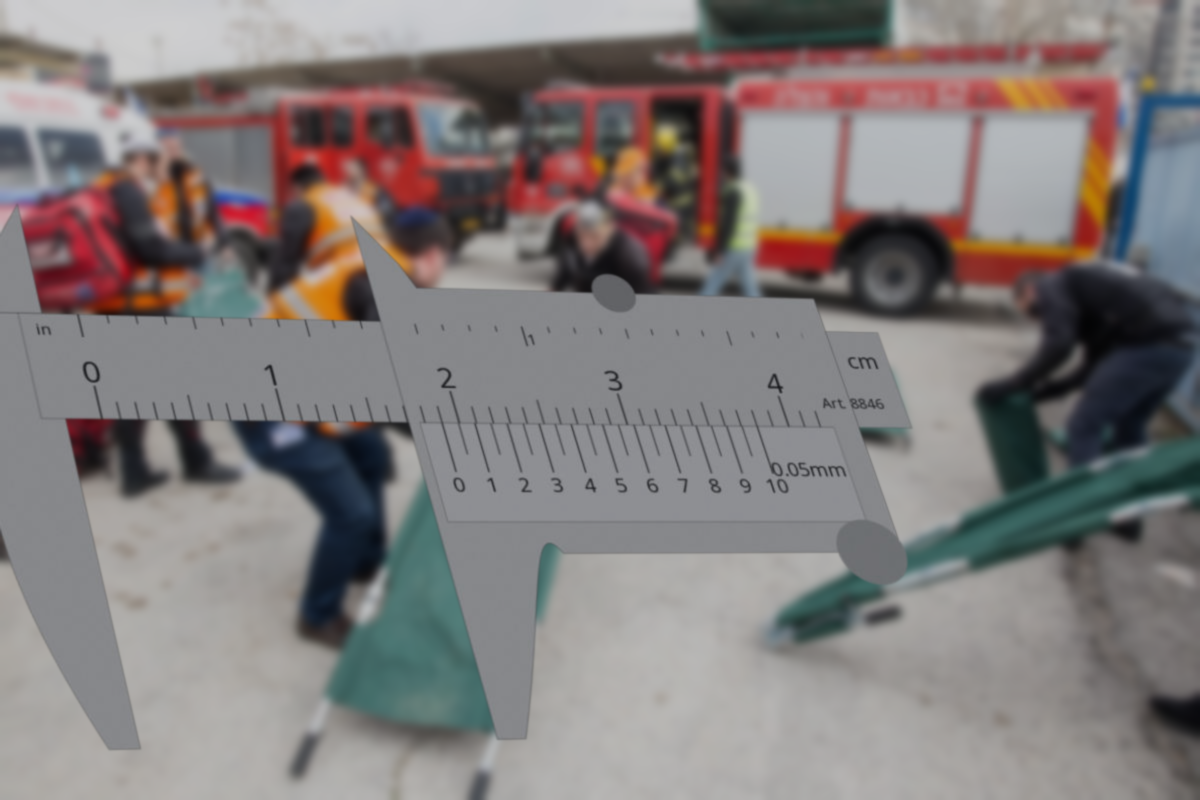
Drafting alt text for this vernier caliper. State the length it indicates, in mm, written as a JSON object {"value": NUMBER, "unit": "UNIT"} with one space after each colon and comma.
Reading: {"value": 19.0, "unit": "mm"}
